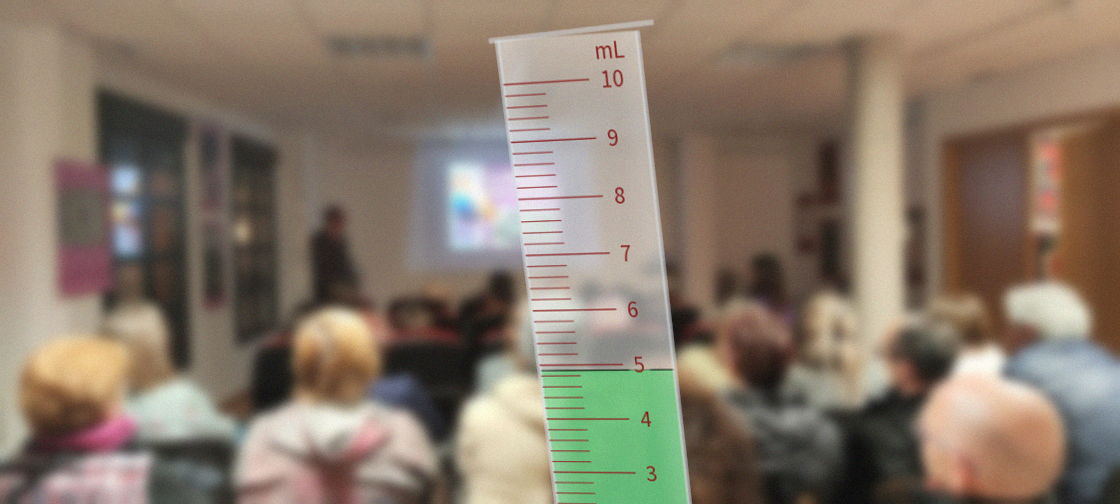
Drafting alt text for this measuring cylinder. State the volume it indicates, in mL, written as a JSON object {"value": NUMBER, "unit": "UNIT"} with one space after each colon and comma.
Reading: {"value": 4.9, "unit": "mL"}
